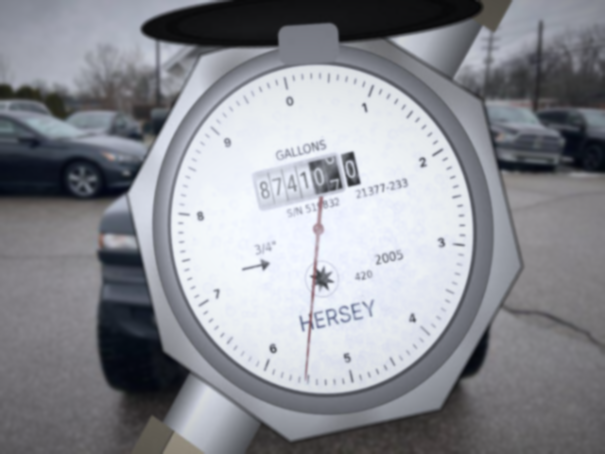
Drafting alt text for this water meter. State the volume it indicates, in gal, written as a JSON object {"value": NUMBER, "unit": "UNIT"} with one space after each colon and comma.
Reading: {"value": 8741065.5, "unit": "gal"}
